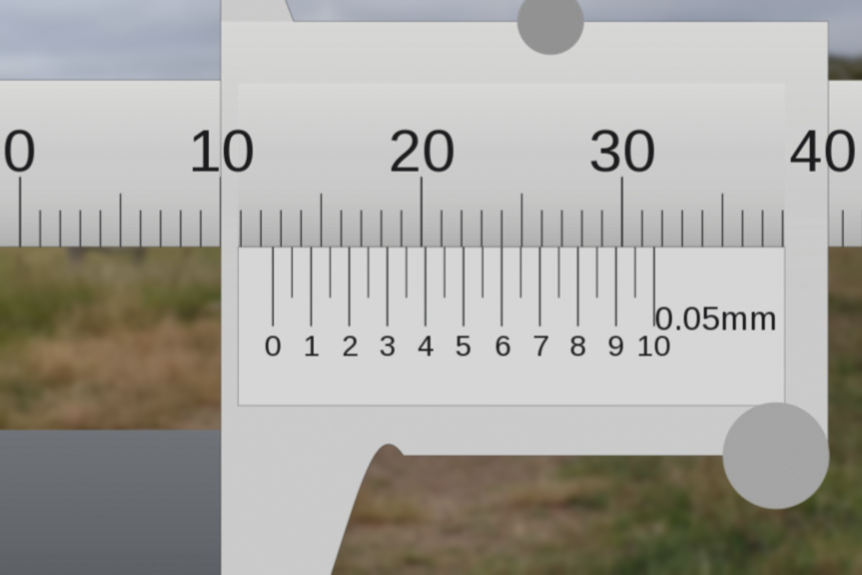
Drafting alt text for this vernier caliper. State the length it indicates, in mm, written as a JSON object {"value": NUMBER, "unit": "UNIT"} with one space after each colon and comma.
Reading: {"value": 12.6, "unit": "mm"}
